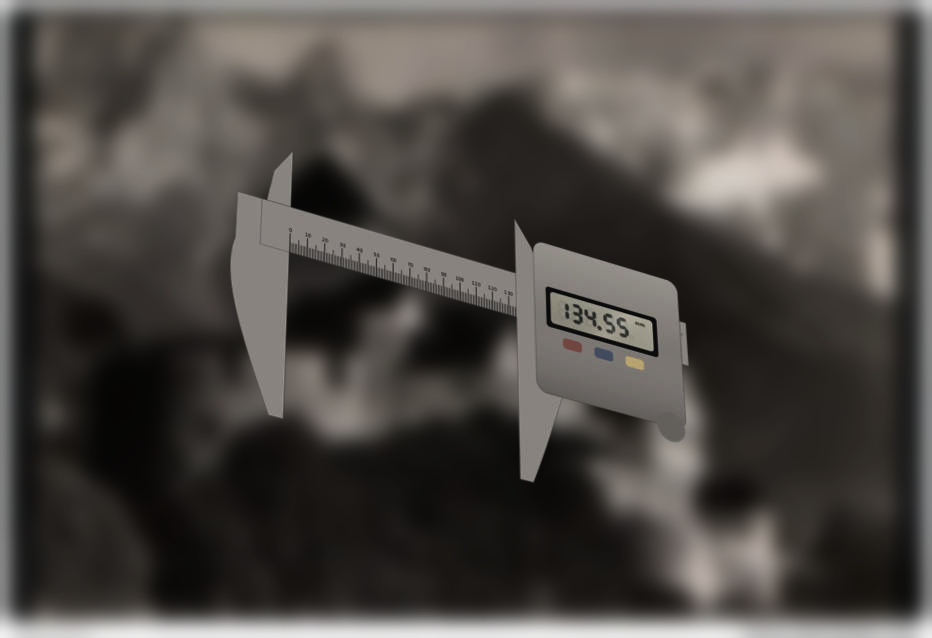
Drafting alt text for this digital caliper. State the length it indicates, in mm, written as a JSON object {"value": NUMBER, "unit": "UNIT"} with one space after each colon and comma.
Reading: {"value": 134.55, "unit": "mm"}
